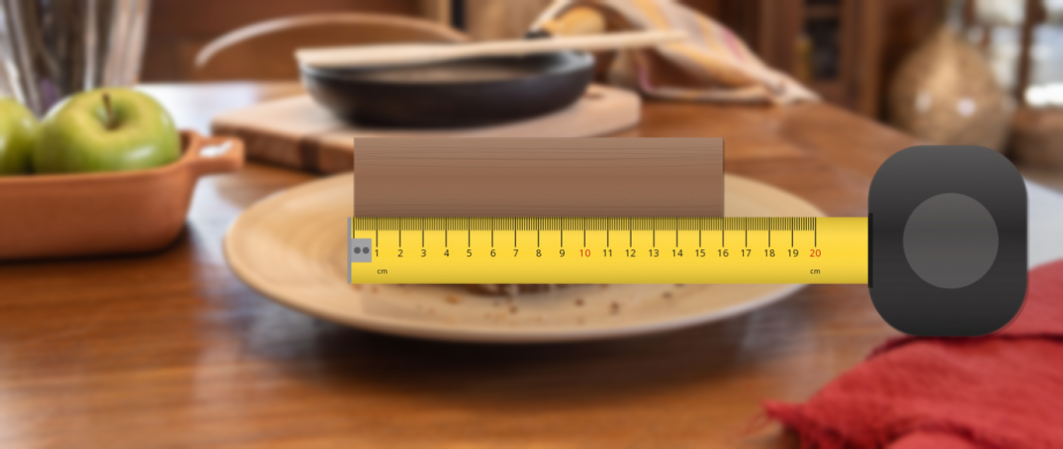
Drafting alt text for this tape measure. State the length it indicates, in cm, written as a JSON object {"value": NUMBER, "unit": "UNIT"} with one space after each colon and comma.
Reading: {"value": 16, "unit": "cm"}
